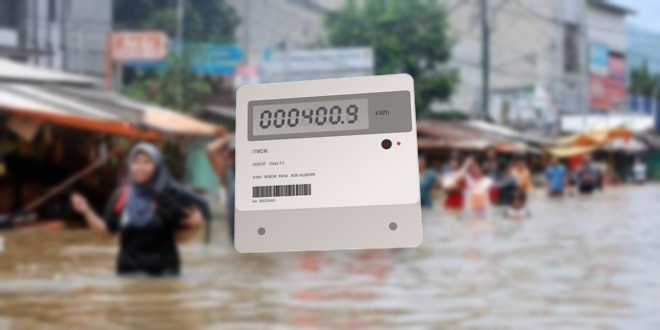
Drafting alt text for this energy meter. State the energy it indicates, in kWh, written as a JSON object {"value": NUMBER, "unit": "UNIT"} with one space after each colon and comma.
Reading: {"value": 400.9, "unit": "kWh"}
